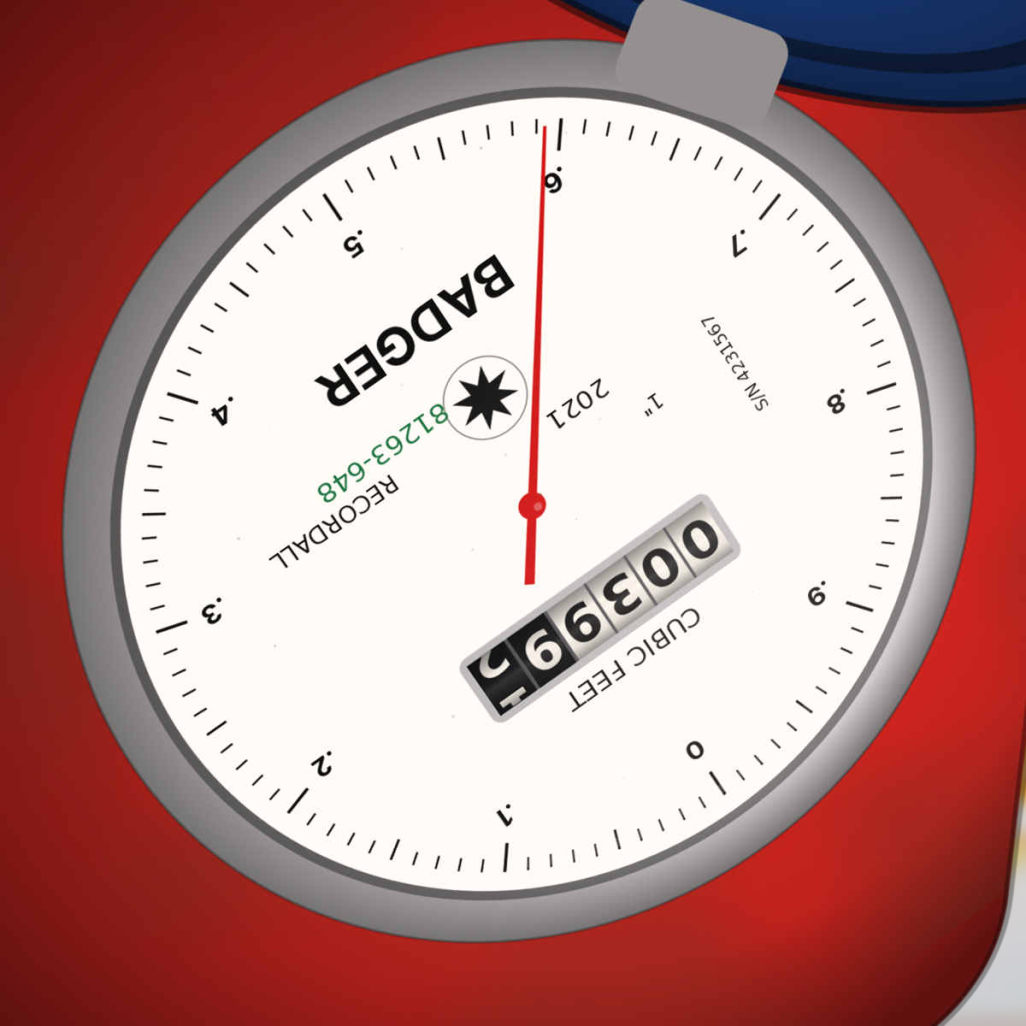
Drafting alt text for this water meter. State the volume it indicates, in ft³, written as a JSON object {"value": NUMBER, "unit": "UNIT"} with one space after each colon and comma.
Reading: {"value": 3991.59, "unit": "ft³"}
